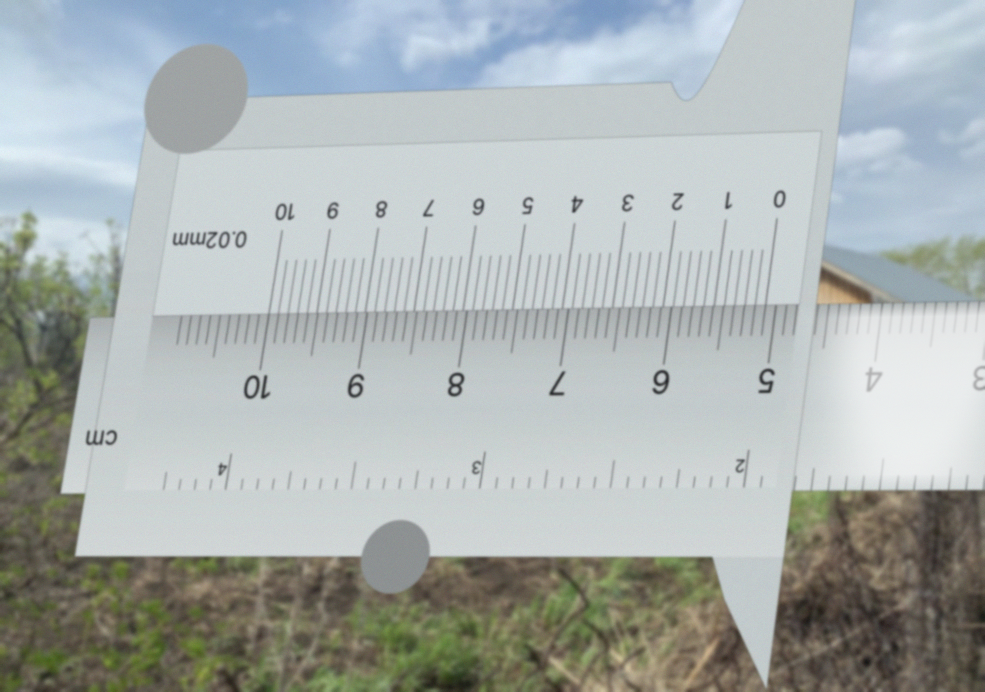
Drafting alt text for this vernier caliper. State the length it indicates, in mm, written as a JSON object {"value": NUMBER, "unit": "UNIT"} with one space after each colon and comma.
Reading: {"value": 51.0, "unit": "mm"}
